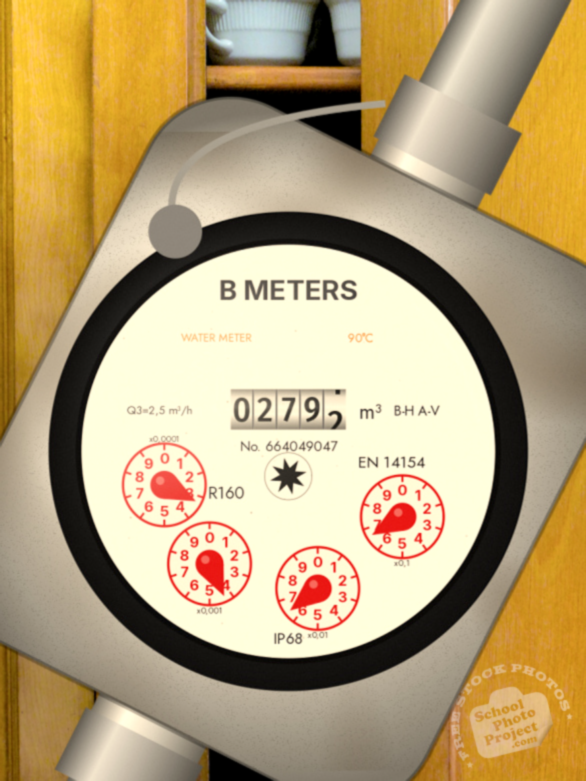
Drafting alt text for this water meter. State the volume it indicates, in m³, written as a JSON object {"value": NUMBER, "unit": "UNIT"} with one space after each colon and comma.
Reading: {"value": 2791.6643, "unit": "m³"}
